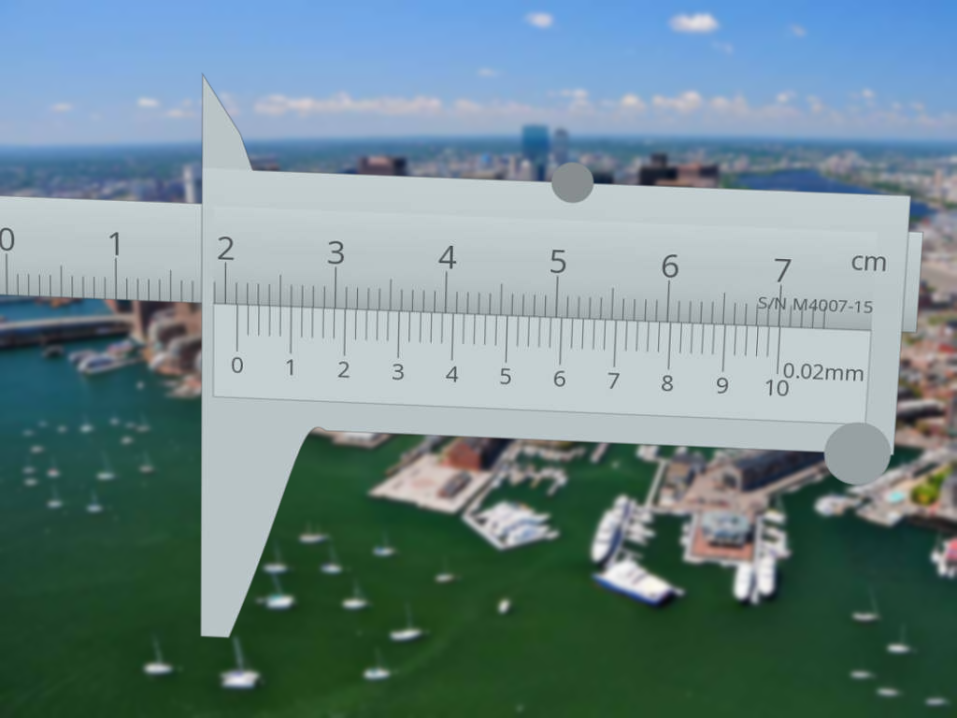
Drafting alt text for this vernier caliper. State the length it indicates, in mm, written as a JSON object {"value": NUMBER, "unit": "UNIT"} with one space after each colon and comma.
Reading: {"value": 21.1, "unit": "mm"}
